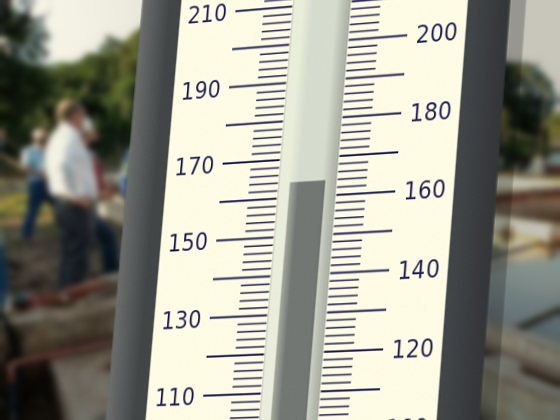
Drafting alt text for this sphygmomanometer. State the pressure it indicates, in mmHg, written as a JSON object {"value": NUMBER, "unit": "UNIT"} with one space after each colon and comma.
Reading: {"value": 164, "unit": "mmHg"}
